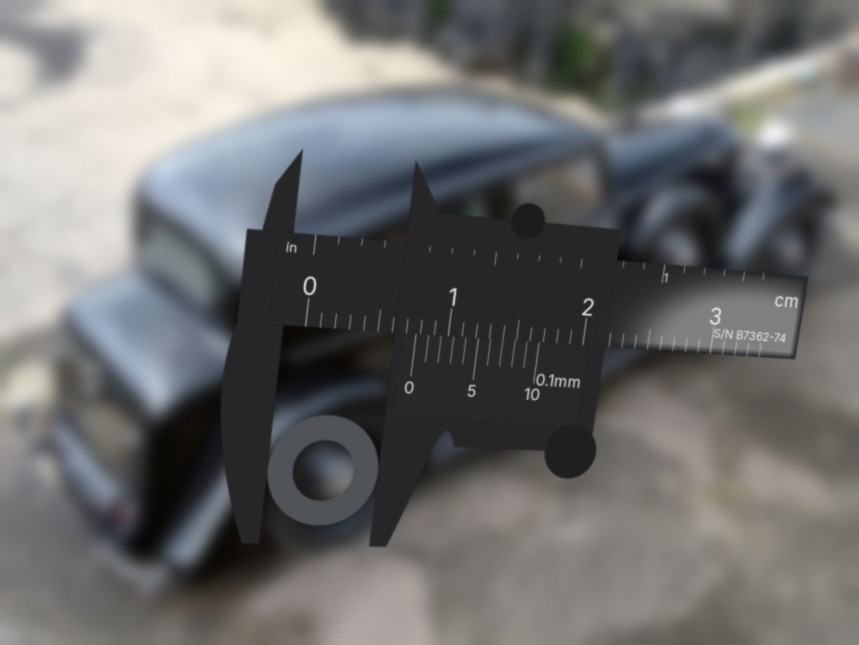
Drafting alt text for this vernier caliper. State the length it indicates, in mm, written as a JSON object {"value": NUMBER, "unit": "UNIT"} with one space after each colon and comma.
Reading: {"value": 7.7, "unit": "mm"}
